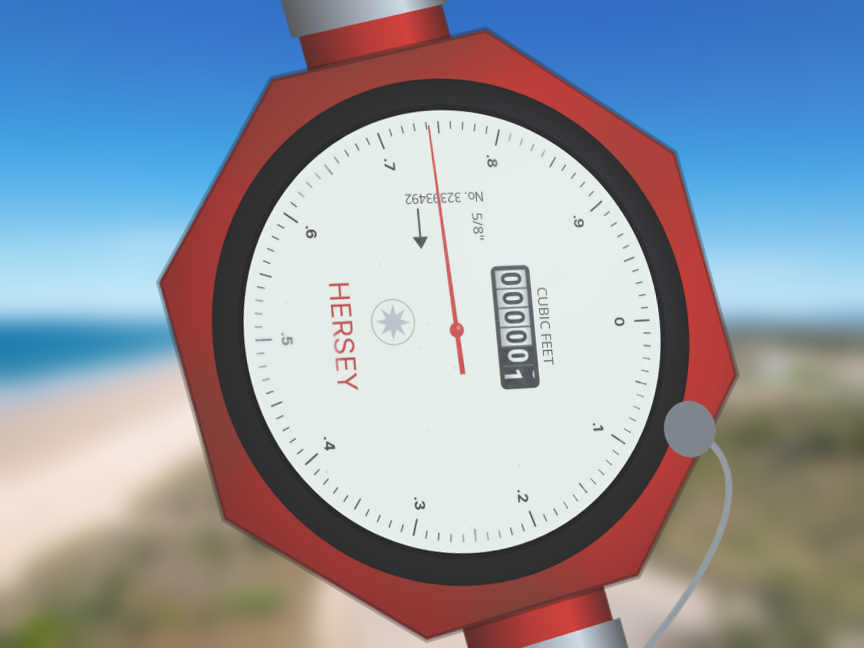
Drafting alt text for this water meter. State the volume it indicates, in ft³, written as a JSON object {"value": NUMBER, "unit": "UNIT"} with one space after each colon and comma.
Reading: {"value": 0.74, "unit": "ft³"}
